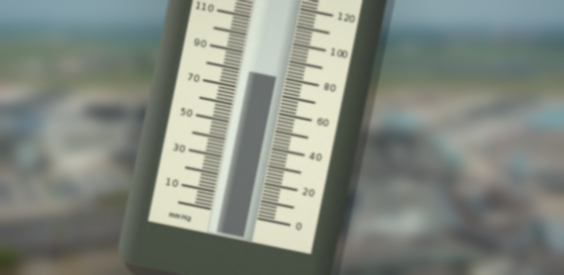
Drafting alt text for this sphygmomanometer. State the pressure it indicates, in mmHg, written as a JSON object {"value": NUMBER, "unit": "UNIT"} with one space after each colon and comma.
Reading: {"value": 80, "unit": "mmHg"}
